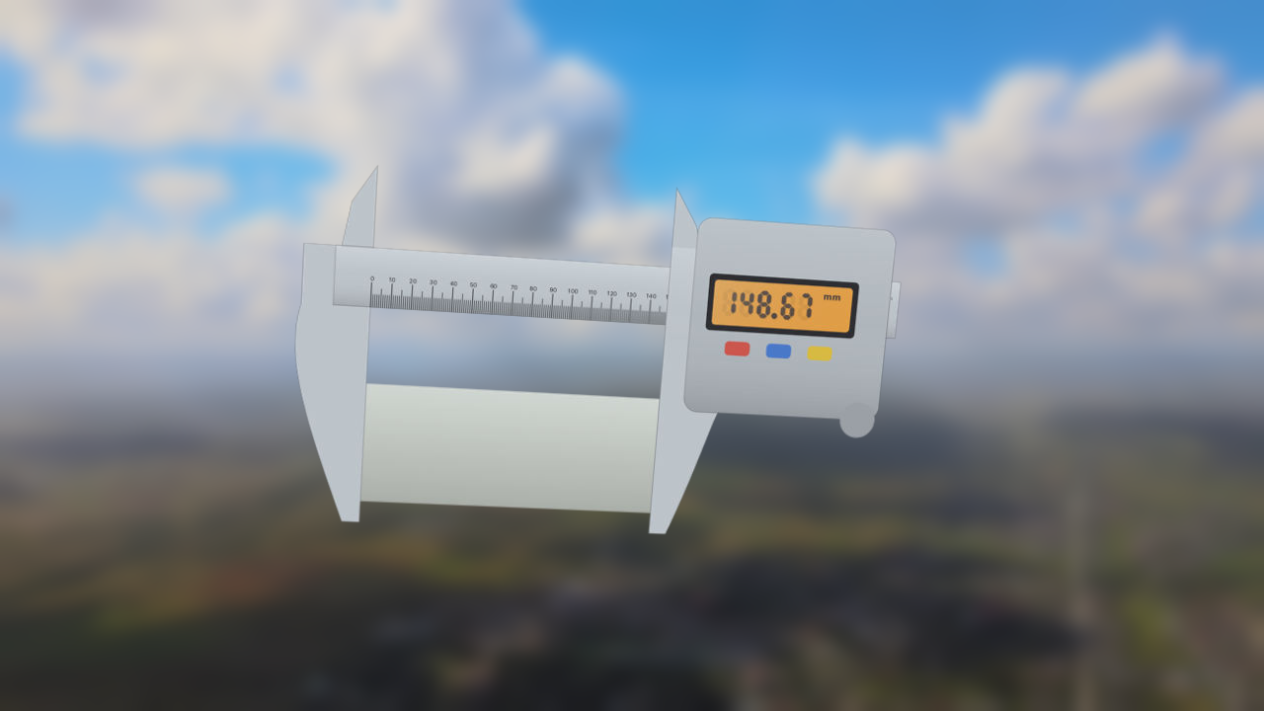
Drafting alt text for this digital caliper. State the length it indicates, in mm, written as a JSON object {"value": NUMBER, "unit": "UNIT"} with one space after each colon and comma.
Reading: {"value": 148.67, "unit": "mm"}
